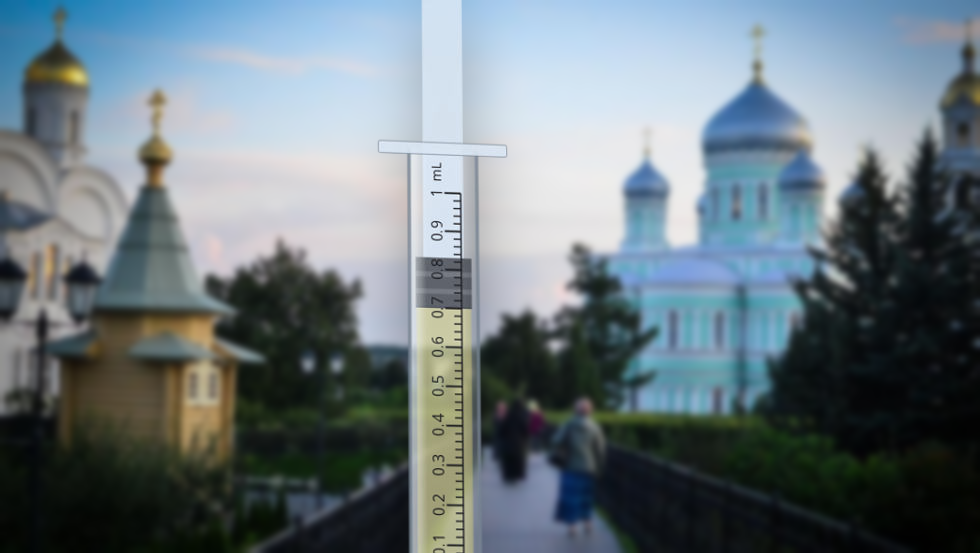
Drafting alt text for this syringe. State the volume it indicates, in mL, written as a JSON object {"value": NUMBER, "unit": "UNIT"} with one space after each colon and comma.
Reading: {"value": 0.7, "unit": "mL"}
